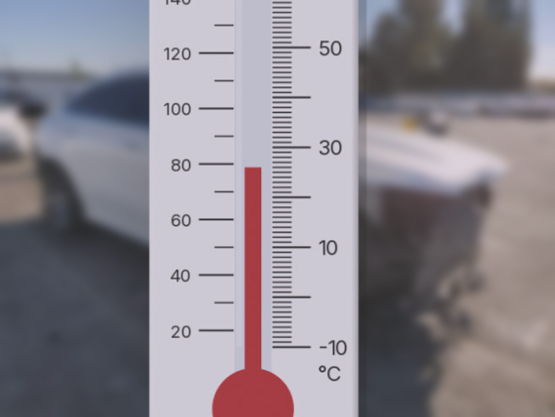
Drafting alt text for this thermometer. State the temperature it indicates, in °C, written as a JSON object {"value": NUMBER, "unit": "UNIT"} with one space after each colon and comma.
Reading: {"value": 26, "unit": "°C"}
